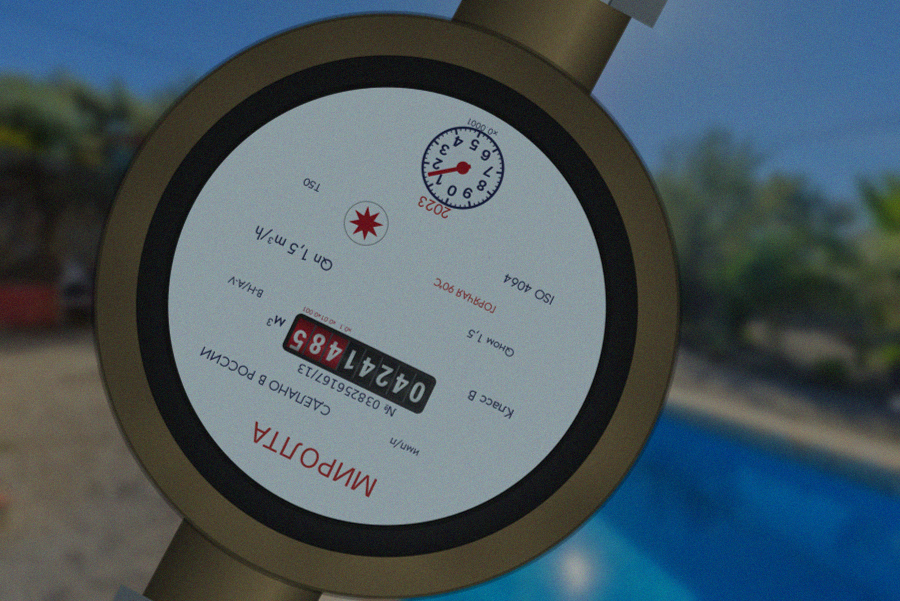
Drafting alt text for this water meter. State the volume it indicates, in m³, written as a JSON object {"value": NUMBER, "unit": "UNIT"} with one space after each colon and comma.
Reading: {"value": 4241.4851, "unit": "m³"}
